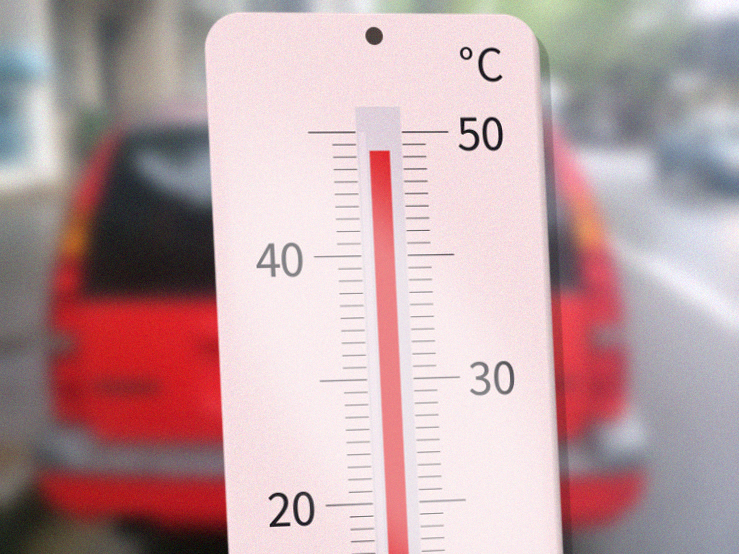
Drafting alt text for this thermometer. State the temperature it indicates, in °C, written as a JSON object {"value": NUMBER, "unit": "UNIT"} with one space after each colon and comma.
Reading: {"value": 48.5, "unit": "°C"}
